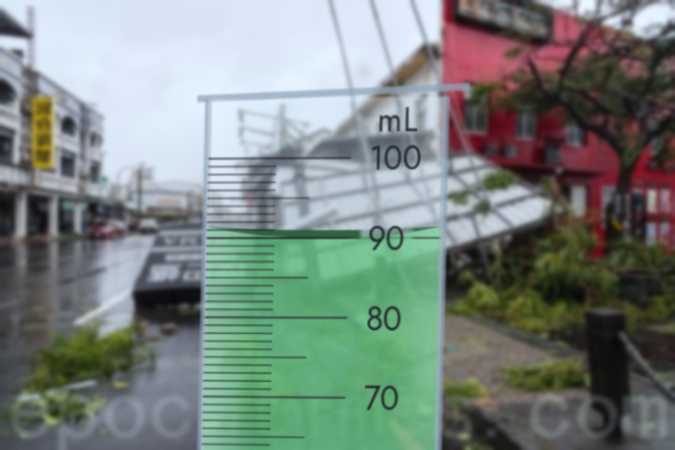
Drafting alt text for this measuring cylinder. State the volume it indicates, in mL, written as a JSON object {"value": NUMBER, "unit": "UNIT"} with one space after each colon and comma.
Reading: {"value": 90, "unit": "mL"}
